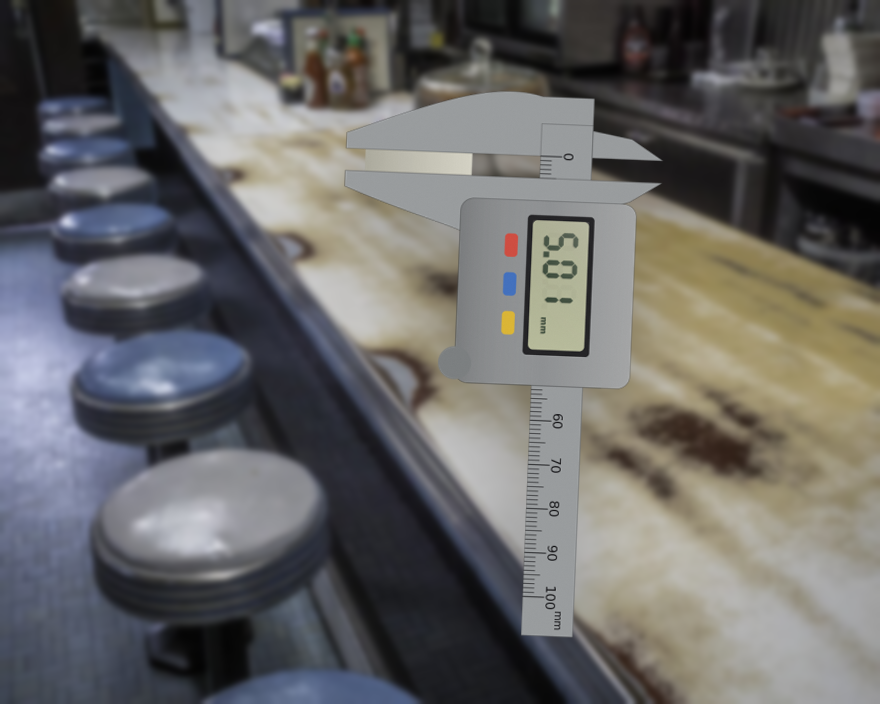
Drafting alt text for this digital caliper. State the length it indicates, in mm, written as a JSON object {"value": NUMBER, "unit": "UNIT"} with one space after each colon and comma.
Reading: {"value": 5.01, "unit": "mm"}
